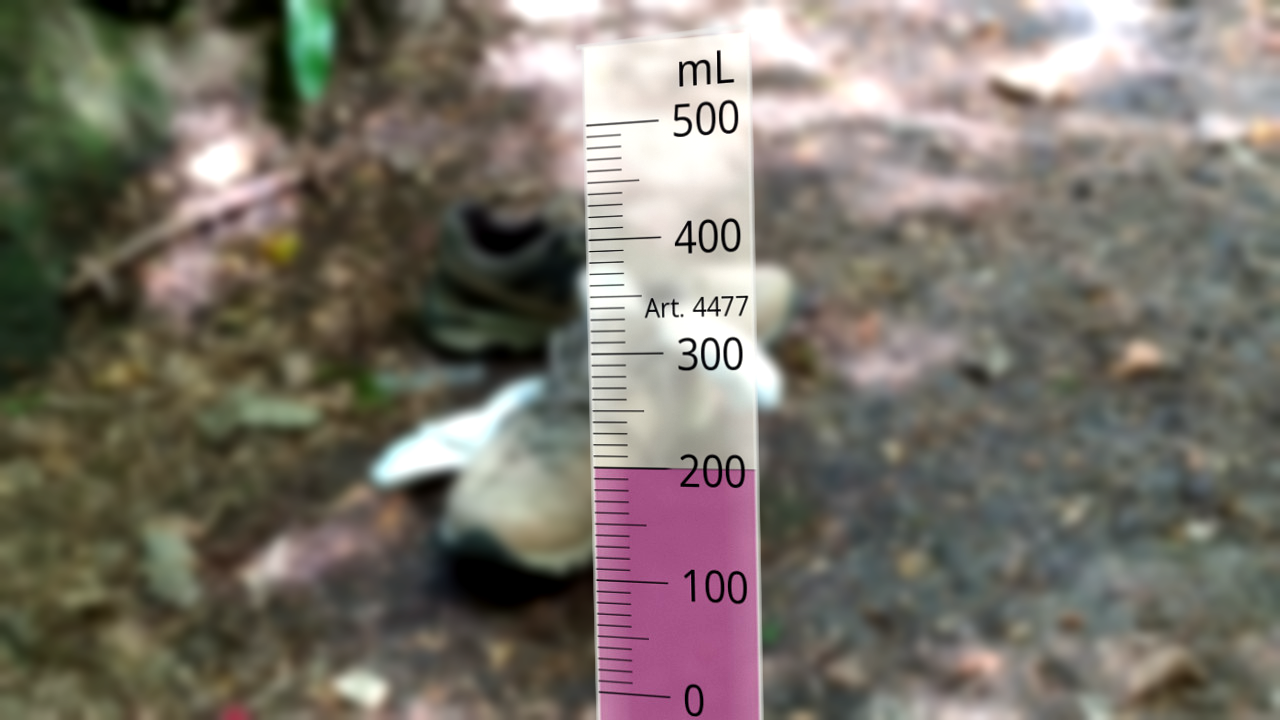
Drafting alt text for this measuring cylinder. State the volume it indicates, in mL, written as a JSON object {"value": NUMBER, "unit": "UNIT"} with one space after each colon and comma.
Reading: {"value": 200, "unit": "mL"}
